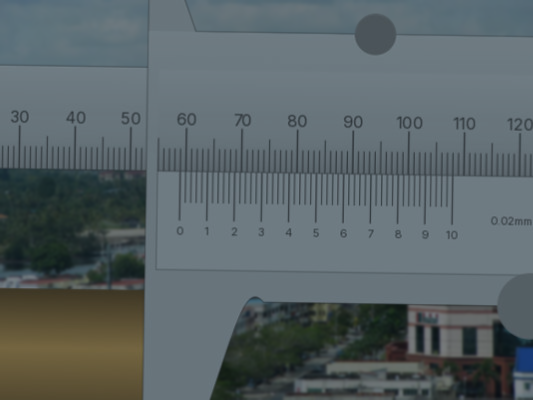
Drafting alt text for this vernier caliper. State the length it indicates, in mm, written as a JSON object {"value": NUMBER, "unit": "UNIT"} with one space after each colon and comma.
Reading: {"value": 59.0, "unit": "mm"}
